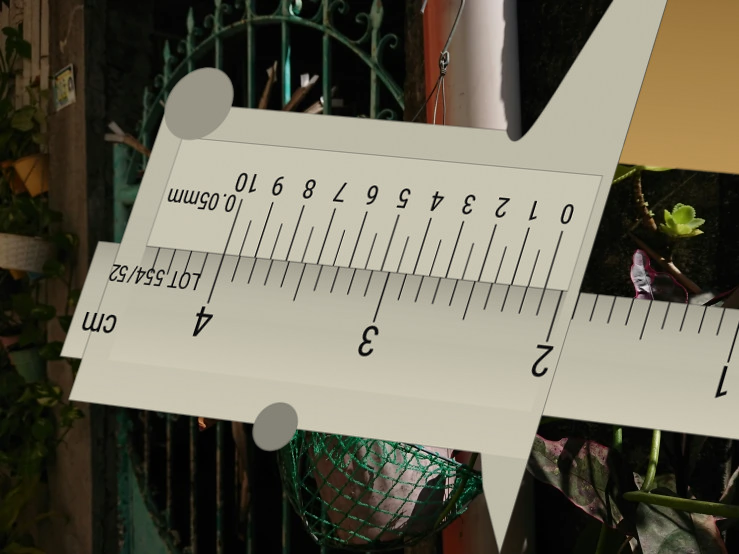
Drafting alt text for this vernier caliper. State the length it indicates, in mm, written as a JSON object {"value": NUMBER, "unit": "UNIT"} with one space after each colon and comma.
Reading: {"value": 21.0, "unit": "mm"}
